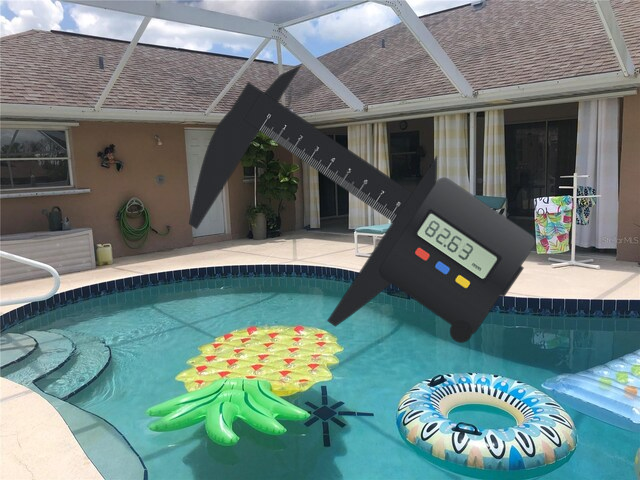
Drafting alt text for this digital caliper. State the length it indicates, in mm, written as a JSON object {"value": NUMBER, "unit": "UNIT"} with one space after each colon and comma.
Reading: {"value": 82.63, "unit": "mm"}
